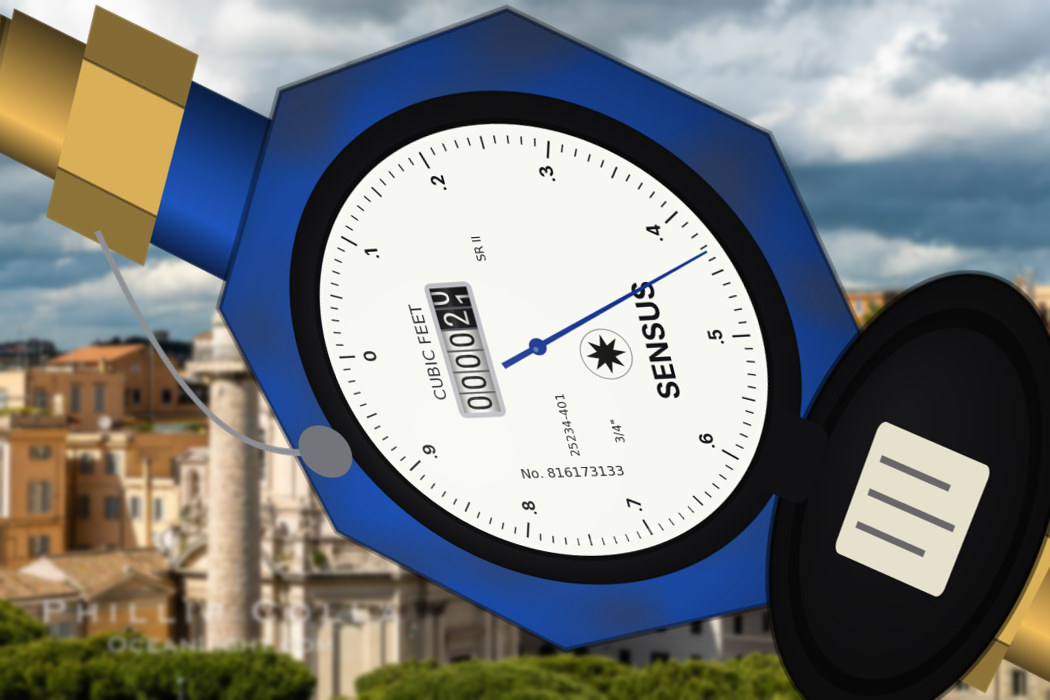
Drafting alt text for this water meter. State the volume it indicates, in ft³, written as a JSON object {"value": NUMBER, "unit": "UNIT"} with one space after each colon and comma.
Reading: {"value": 20.43, "unit": "ft³"}
